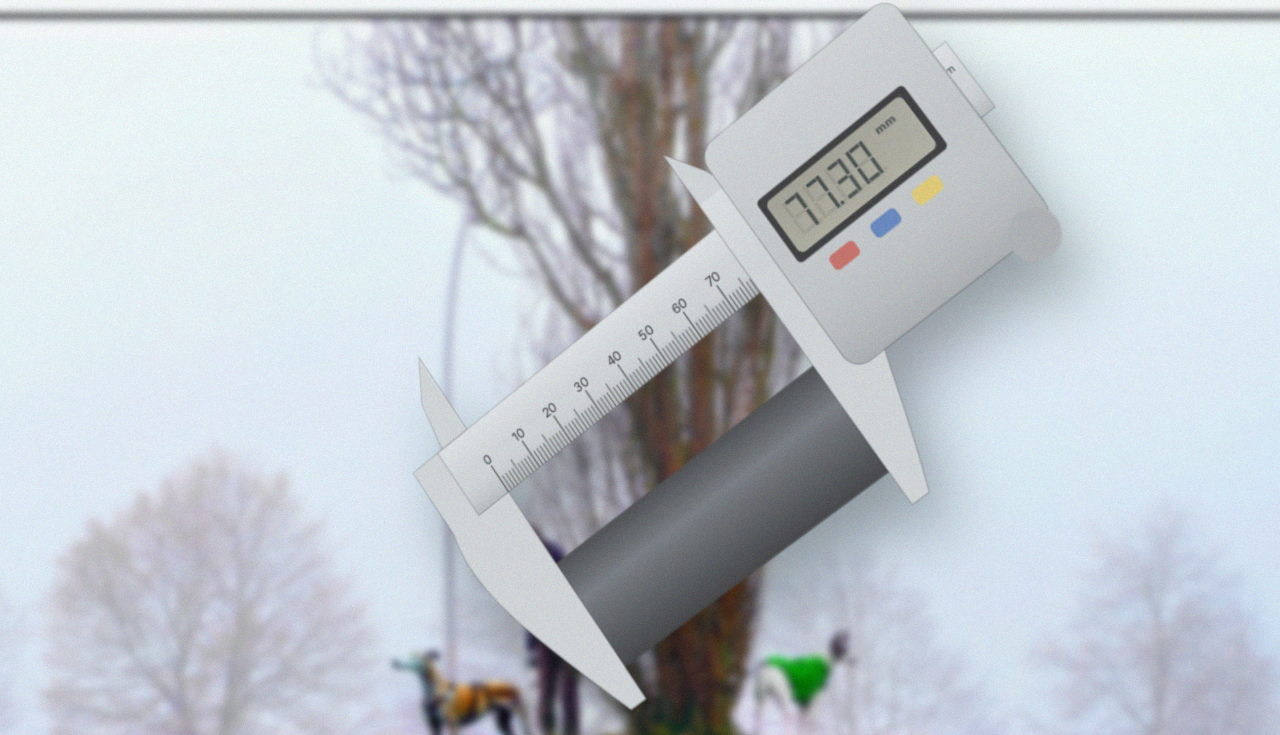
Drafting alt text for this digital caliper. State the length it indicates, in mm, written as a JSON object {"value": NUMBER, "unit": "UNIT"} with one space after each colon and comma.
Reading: {"value": 77.30, "unit": "mm"}
